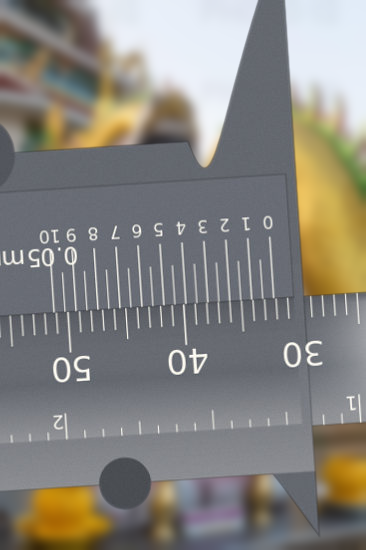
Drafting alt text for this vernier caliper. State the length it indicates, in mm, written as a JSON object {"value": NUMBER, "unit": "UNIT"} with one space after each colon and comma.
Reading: {"value": 32.2, "unit": "mm"}
